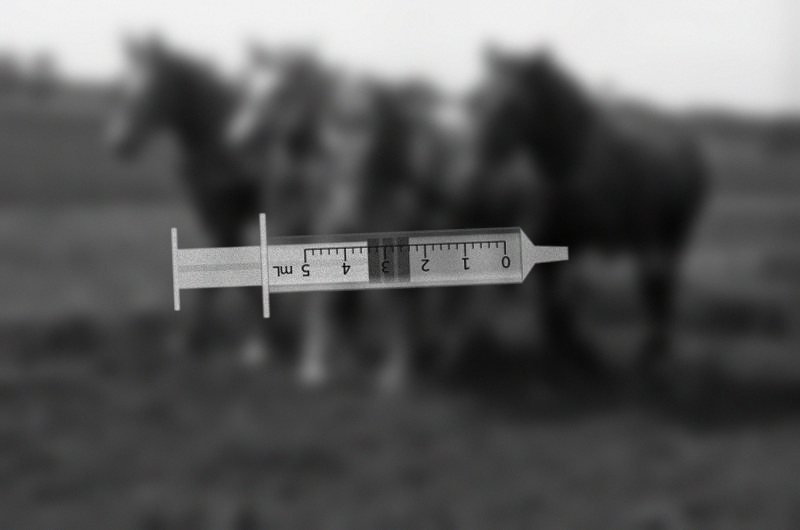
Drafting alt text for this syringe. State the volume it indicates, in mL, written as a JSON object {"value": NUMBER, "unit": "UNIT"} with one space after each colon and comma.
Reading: {"value": 2.4, "unit": "mL"}
